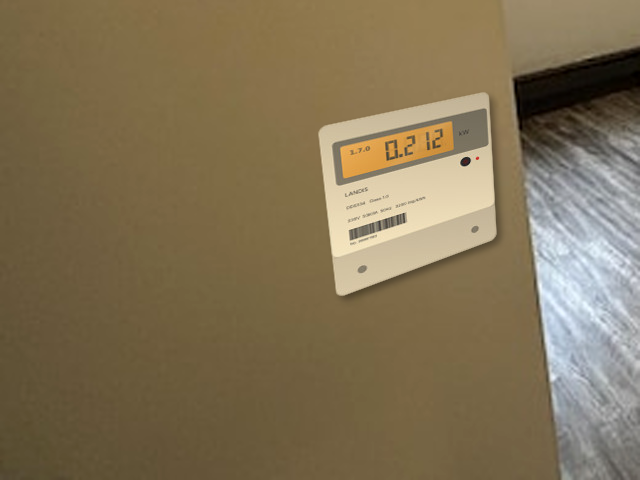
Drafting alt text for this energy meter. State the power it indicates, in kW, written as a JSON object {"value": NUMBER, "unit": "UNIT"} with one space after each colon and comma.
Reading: {"value": 0.212, "unit": "kW"}
